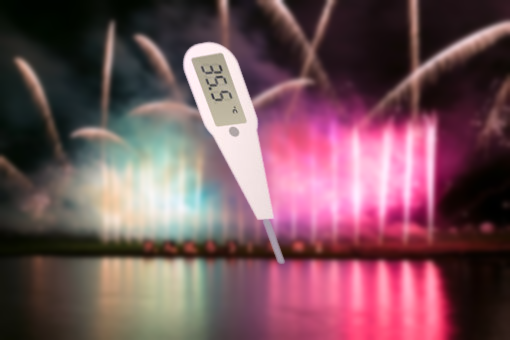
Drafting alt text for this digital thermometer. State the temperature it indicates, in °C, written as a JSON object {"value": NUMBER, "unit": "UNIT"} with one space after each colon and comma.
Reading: {"value": 35.5, "unit": "°C"}
